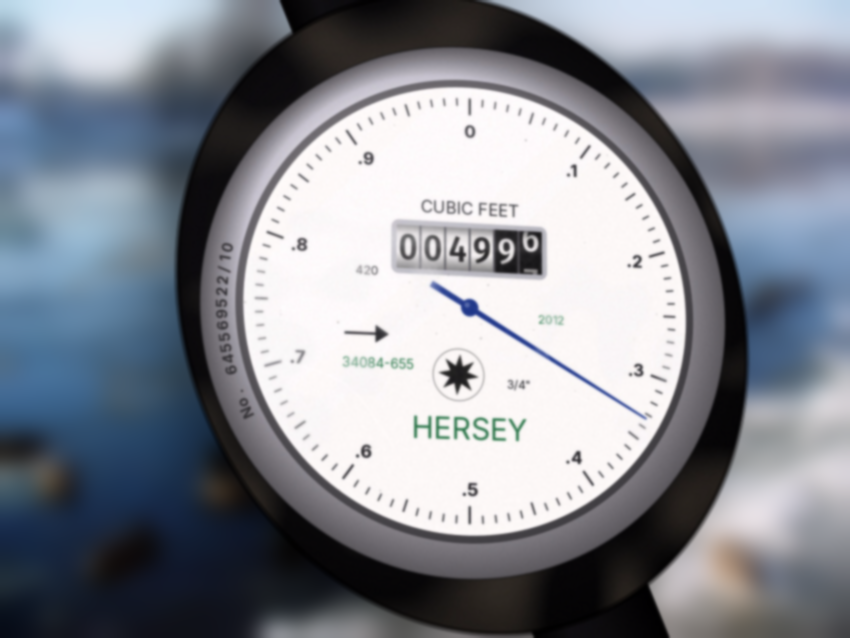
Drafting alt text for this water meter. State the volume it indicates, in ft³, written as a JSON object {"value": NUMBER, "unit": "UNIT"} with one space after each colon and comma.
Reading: {"value": 4996.33, "unit": "ft³"}
